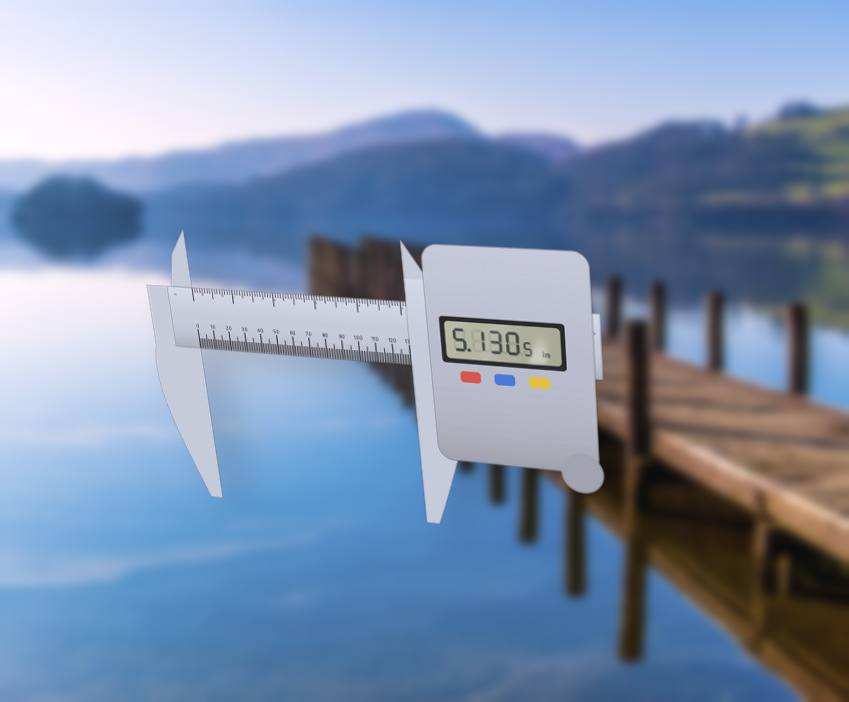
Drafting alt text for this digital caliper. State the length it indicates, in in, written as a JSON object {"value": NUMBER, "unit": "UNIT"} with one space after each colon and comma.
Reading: {"value": 5.1305, "unit": "in"}
